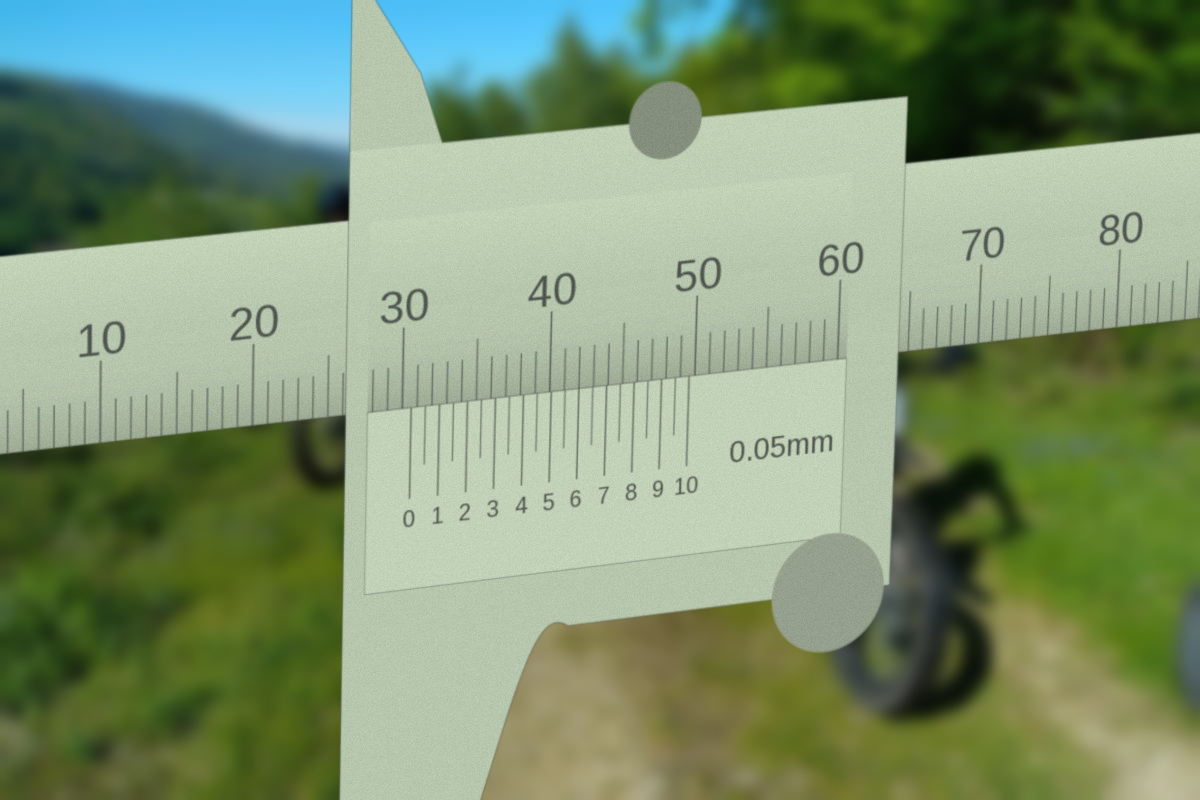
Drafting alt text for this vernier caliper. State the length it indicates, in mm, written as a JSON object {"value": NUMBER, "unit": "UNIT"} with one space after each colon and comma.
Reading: {"value": 30.6, "unit": "mm"}
